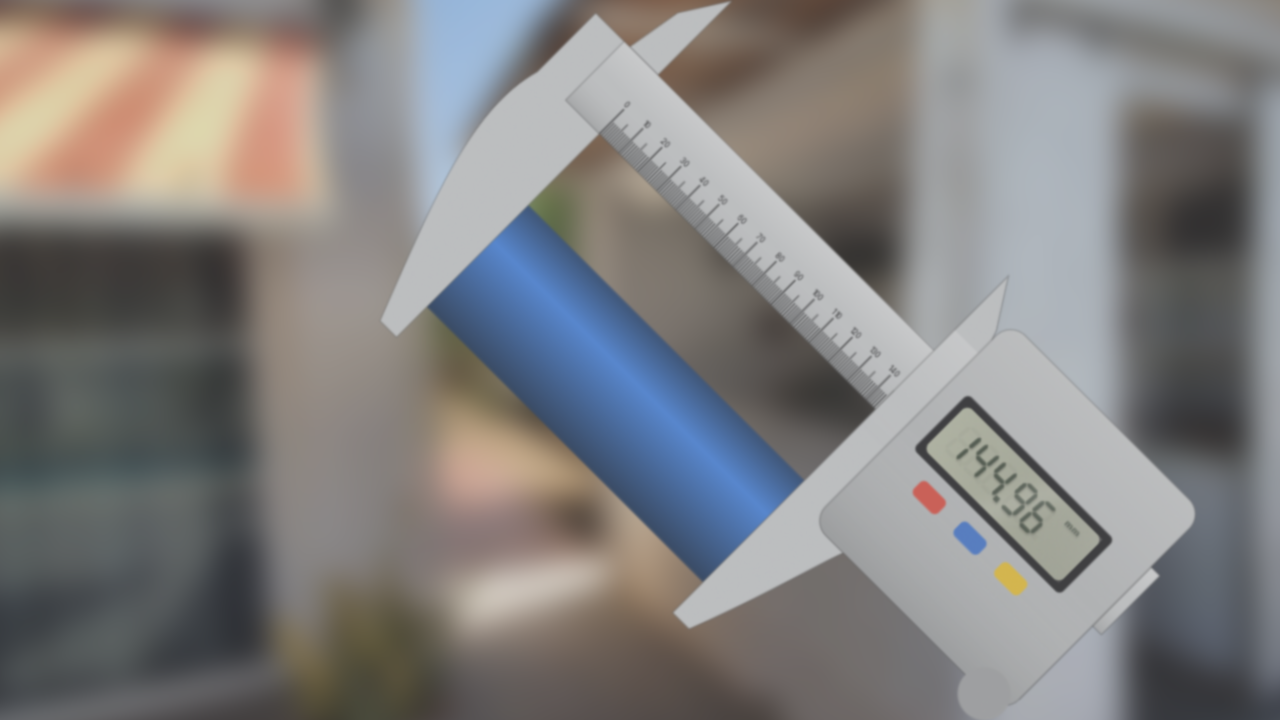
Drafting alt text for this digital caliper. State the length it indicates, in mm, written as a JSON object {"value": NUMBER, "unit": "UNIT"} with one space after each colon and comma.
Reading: {"value": 144.96, "unit": "mm"}
